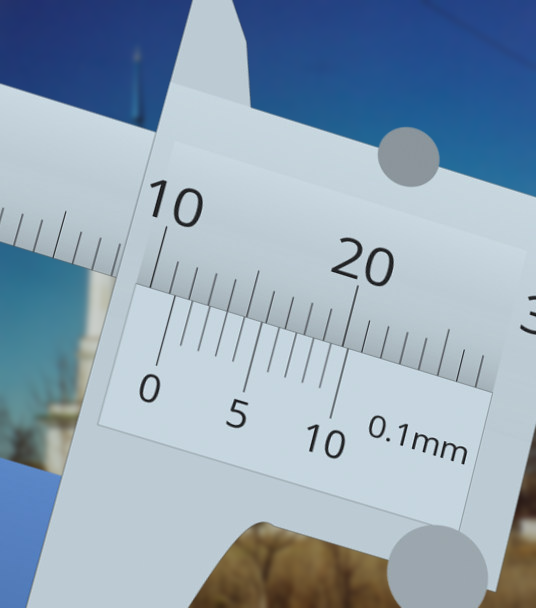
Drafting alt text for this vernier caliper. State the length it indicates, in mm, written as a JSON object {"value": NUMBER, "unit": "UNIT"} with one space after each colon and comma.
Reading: {"value": 11.3, "unit": "mm"}
